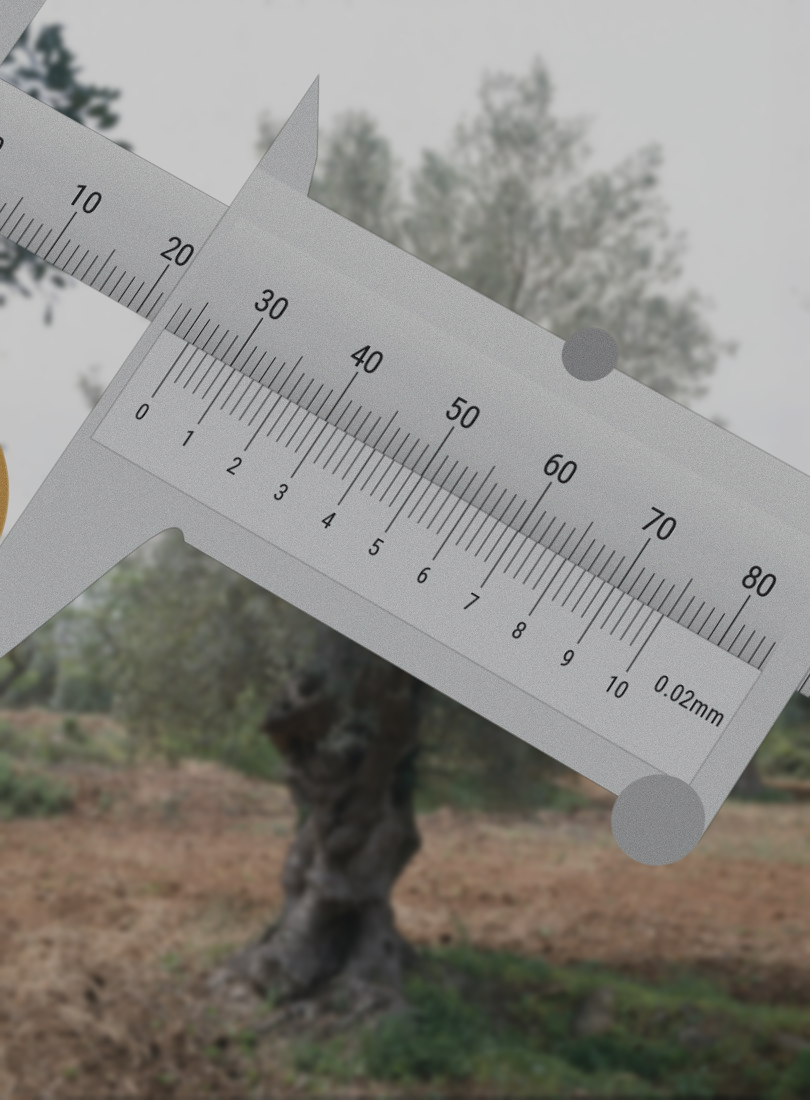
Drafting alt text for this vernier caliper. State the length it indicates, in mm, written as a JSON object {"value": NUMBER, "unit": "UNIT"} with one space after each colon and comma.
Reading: {"value": 25.6, "unit": "mm"}
